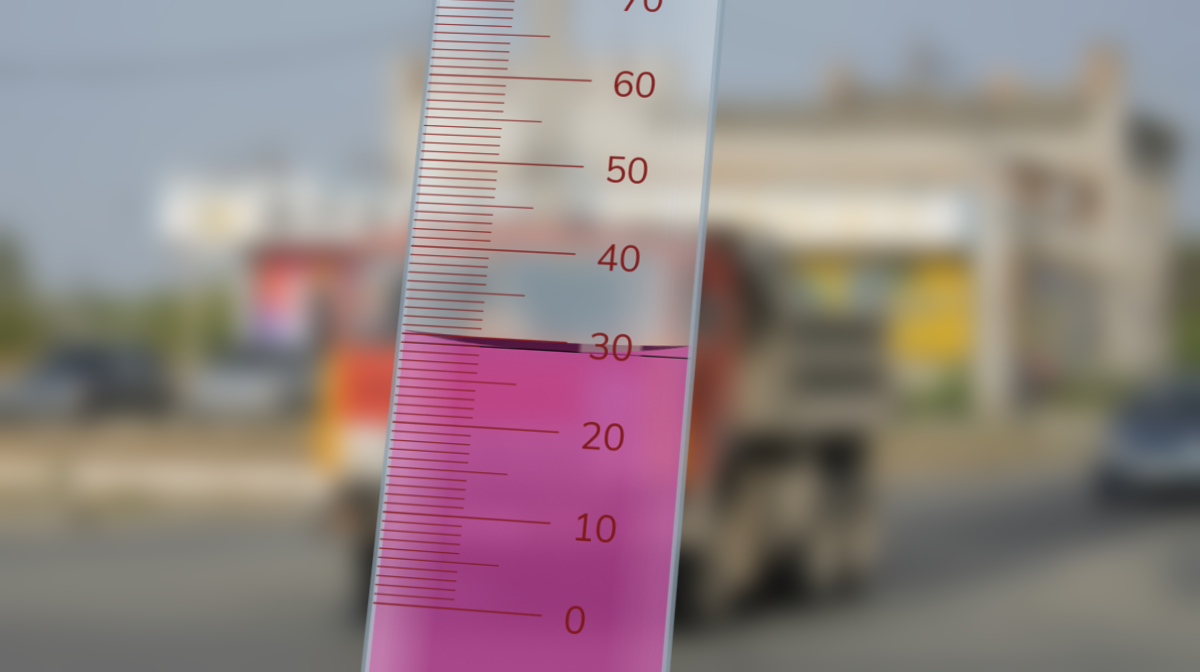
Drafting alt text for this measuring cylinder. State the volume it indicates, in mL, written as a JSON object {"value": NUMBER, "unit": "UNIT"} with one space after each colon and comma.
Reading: {"value": 29, "unit": "mL"}
